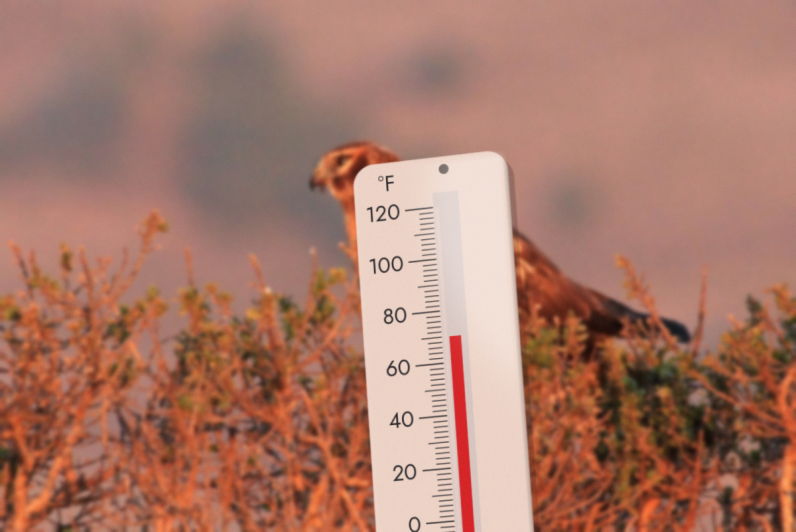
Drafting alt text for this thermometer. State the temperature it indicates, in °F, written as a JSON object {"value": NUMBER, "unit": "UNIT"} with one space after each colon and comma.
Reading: {"value": 70, "unit": "°F"}
